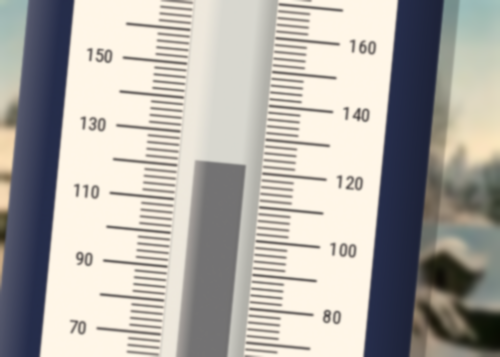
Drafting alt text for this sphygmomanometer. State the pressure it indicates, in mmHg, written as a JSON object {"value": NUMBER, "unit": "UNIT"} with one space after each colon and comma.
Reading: {"value": 122, "unit": "mmHg"}
